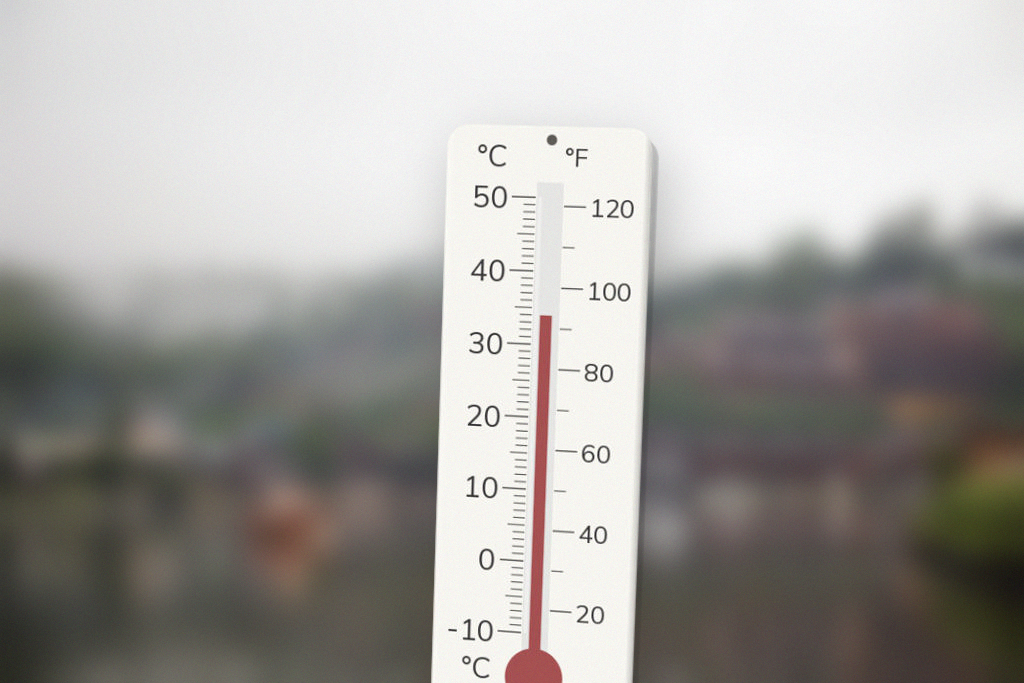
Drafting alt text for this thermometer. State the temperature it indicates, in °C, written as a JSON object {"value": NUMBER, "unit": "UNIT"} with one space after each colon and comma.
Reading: {"value": 34, "unit": "°C"}
